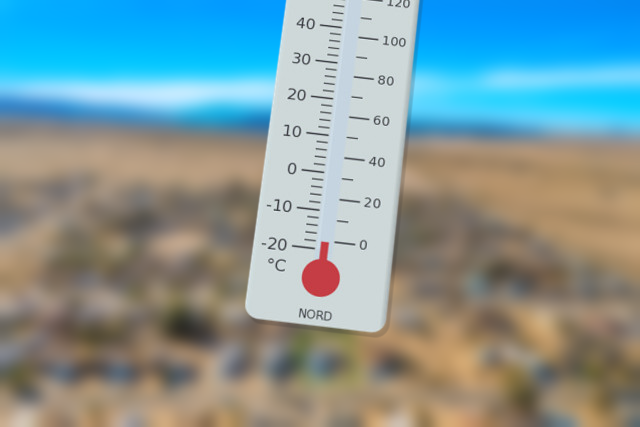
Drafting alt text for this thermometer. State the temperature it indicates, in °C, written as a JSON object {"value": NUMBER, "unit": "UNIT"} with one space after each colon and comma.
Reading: {"value": -18, "unit": "°C"}
